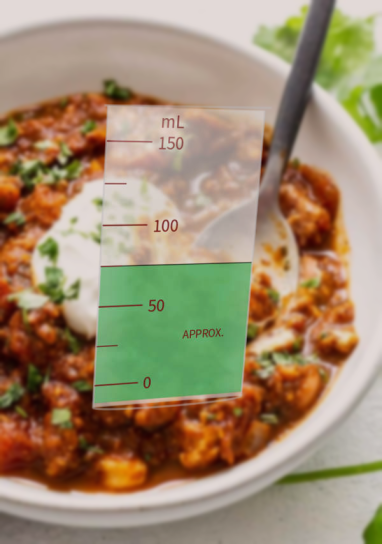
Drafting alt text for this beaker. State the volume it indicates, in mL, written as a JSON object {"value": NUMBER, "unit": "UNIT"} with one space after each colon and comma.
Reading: {"value": 75, "unit": "mL"}
